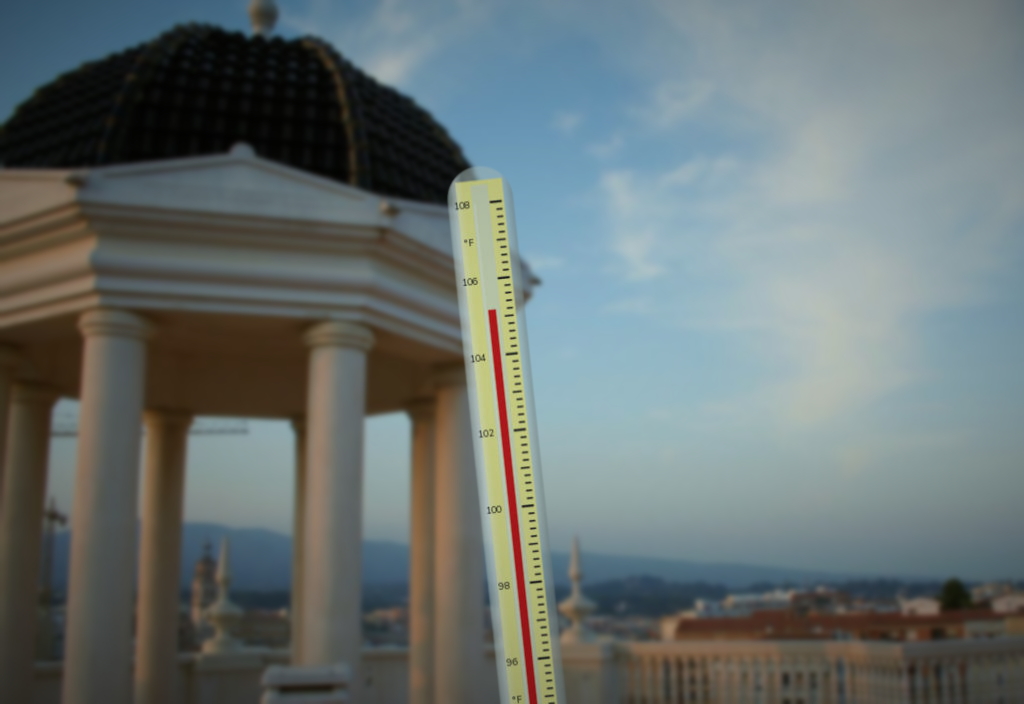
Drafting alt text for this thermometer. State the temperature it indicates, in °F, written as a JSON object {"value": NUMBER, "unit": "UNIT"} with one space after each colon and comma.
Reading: {"value": 105.2, "unit": "°F"}
